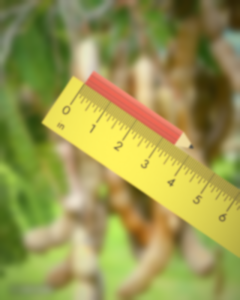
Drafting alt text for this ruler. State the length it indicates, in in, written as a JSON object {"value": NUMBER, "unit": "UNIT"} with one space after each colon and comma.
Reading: {"value": 4, "unit": "in"}
